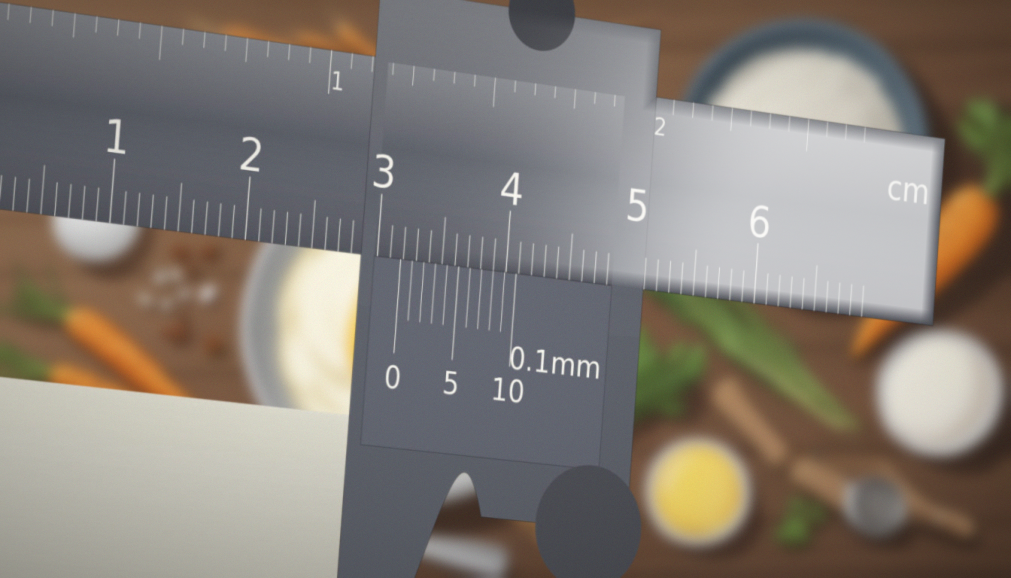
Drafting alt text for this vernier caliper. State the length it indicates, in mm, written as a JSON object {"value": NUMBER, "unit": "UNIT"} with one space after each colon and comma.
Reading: {"value": 31.8, "unit": "mm"}
